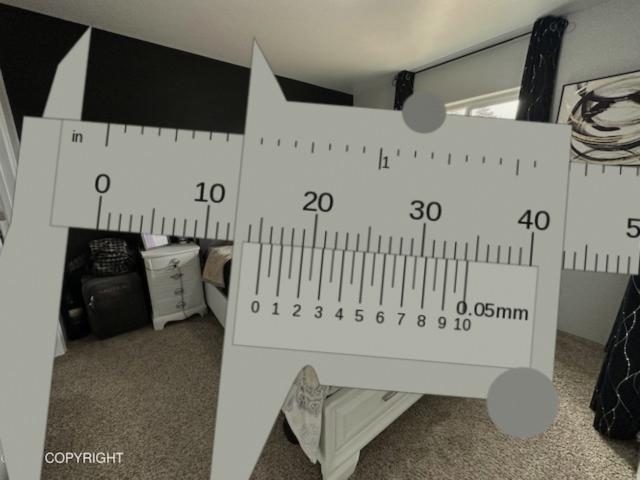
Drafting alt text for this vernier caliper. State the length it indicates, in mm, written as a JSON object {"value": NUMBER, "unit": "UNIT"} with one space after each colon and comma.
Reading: {"value": 15.2, "unit": "mm"}
